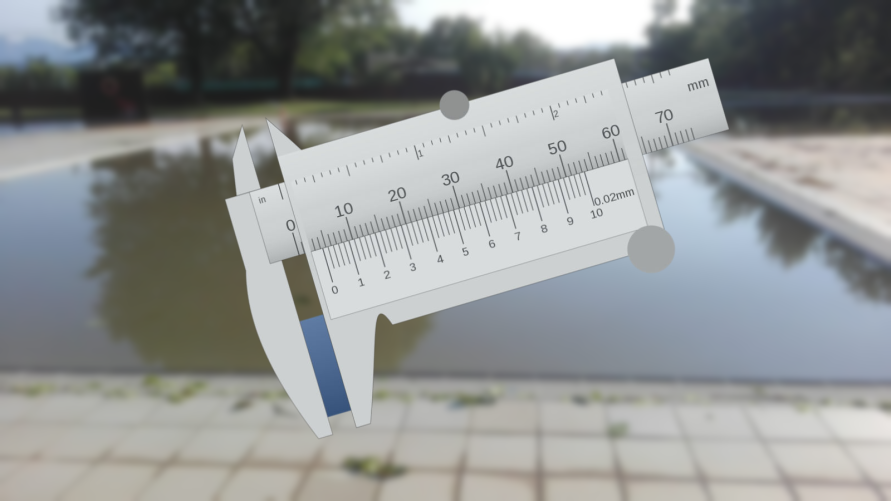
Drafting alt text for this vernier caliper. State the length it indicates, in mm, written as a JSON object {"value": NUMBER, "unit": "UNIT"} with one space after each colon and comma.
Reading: {"value": 4.4, "unit": "mm"}
